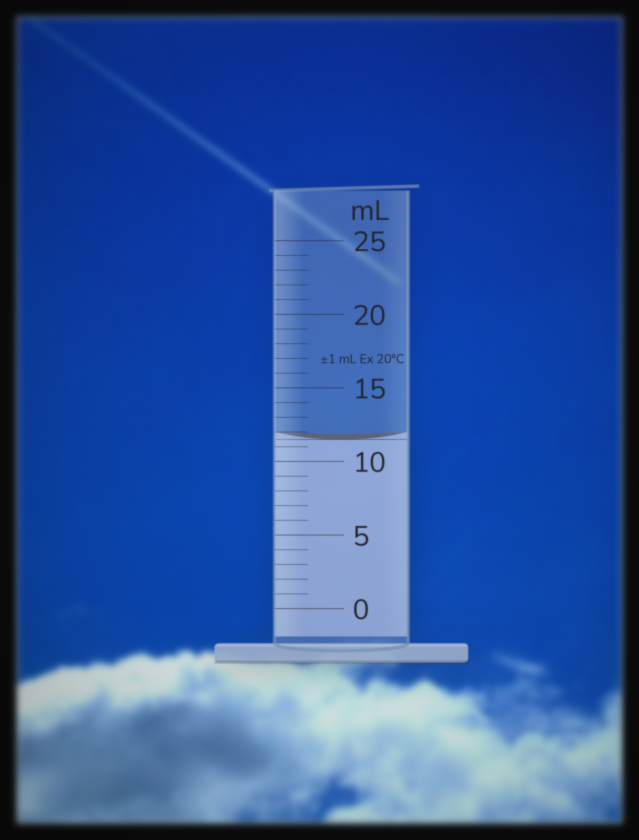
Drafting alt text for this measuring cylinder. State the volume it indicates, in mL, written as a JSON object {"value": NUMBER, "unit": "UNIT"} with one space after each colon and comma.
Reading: {"value": 11.5, "unit": "mL"}
